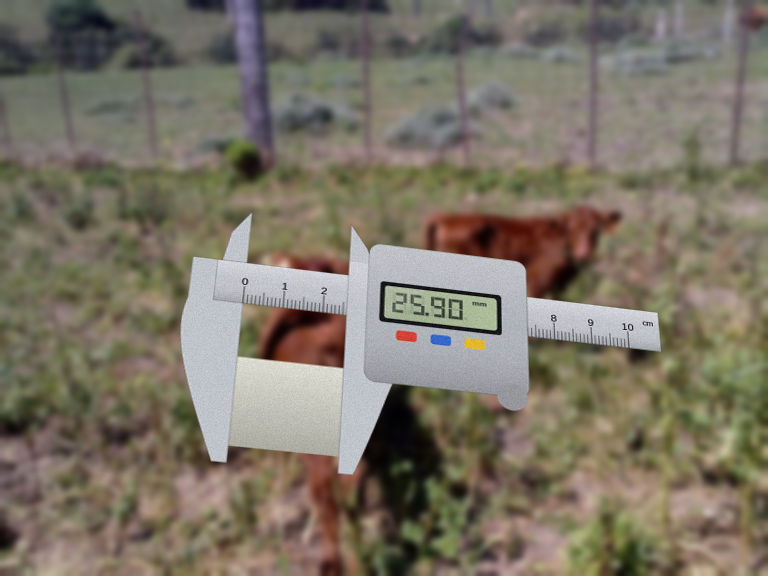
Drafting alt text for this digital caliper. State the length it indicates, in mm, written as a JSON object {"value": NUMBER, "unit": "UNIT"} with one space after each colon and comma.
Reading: {"value": 25.90, "unit": "mm"}
